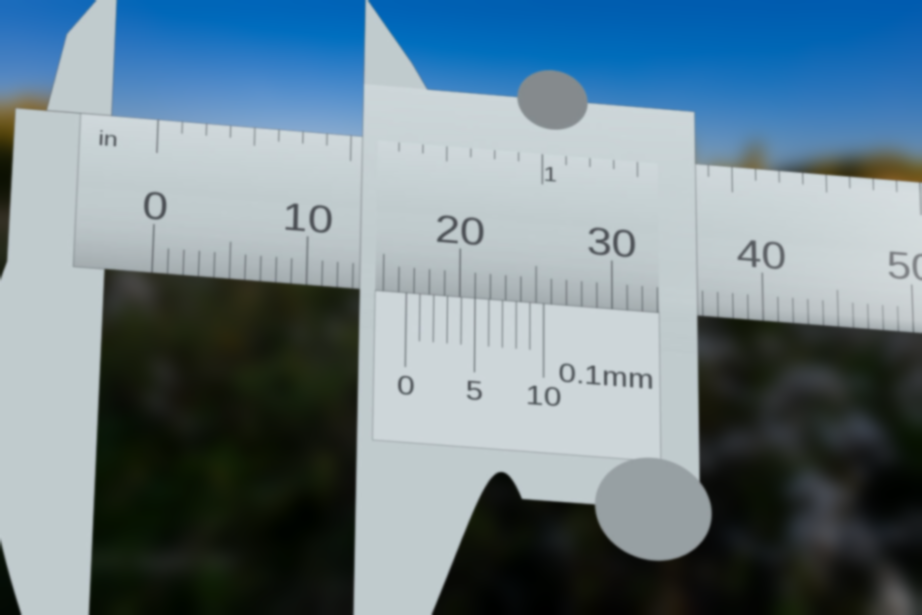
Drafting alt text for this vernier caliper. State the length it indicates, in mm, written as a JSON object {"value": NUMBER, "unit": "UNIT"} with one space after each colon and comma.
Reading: {"value": 16.5, "unit": "mm"}
